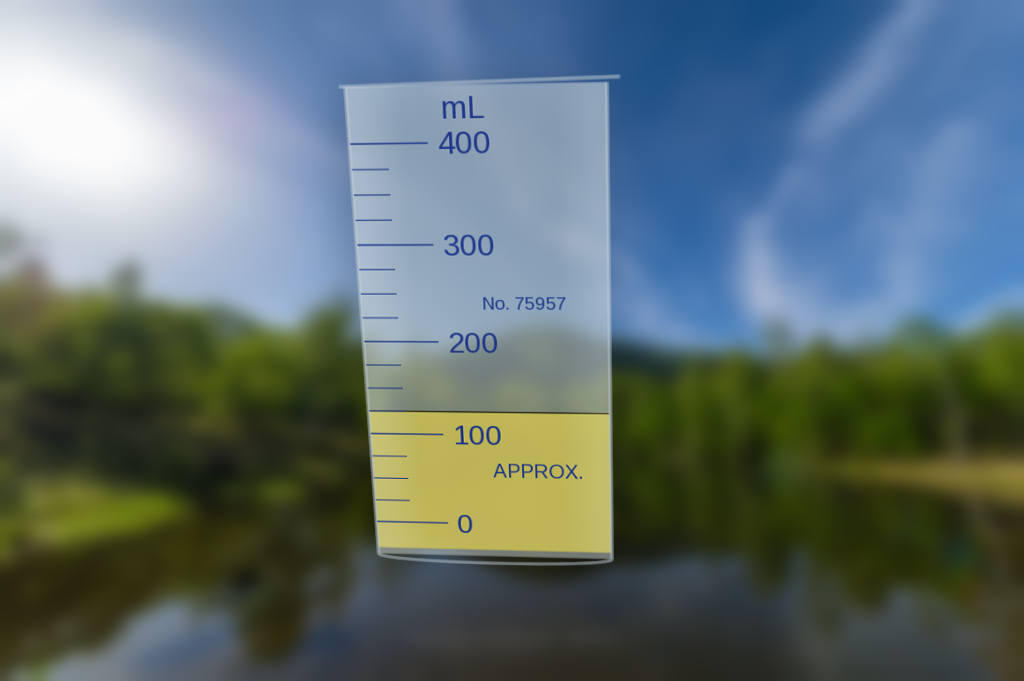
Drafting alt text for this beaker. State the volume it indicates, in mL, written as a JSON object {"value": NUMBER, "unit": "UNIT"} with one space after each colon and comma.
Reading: {"value": 125, "unit": "mL"}
